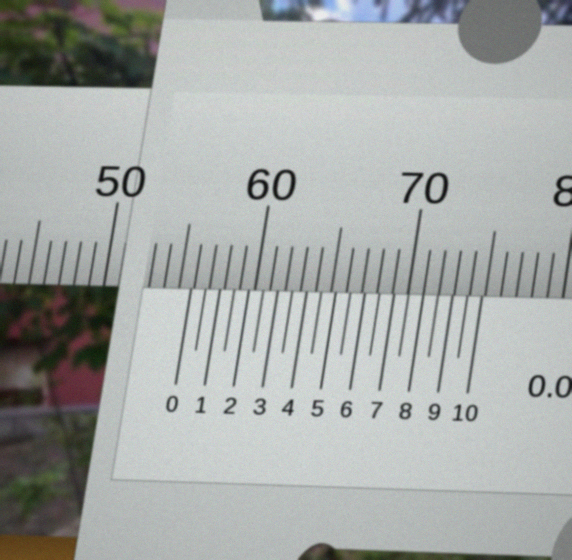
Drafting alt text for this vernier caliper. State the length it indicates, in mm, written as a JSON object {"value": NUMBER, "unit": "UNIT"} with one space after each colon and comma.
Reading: {"value": 55.8, "unit": "mm"}
